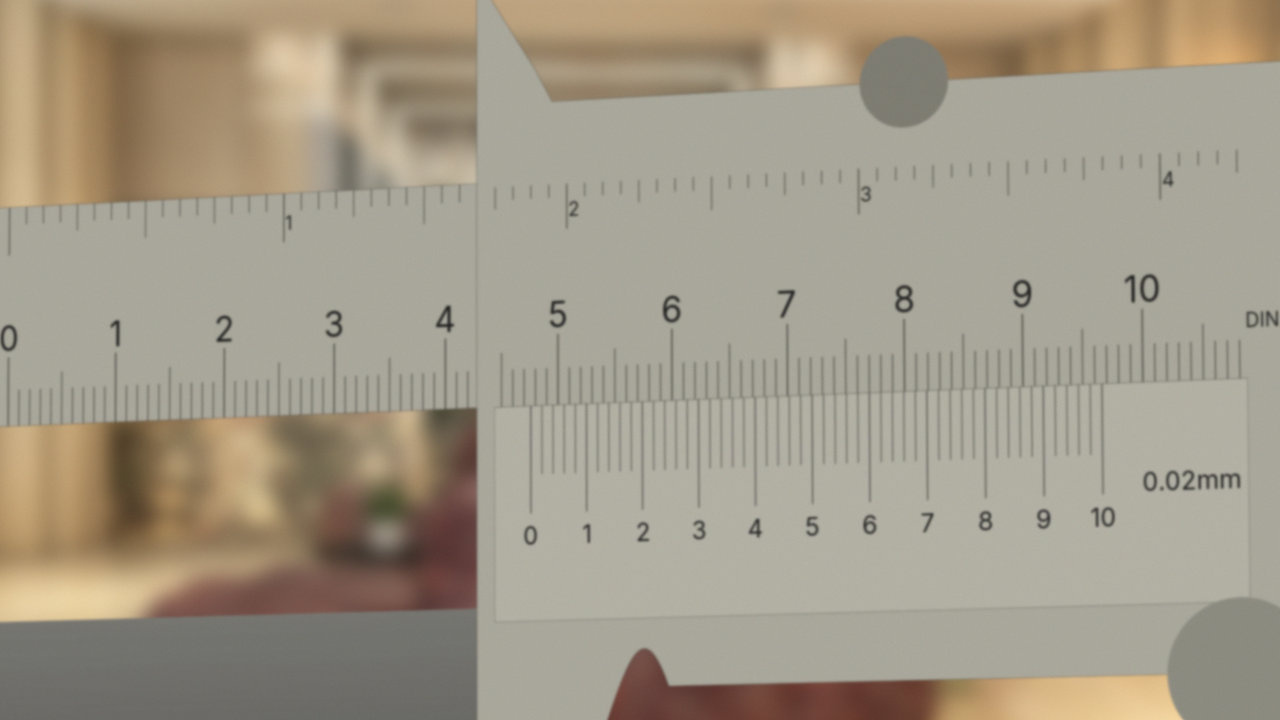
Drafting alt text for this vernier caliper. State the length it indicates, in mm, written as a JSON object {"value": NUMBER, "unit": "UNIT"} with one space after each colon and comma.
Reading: {"value": 47.6, "unit": "mm"}
